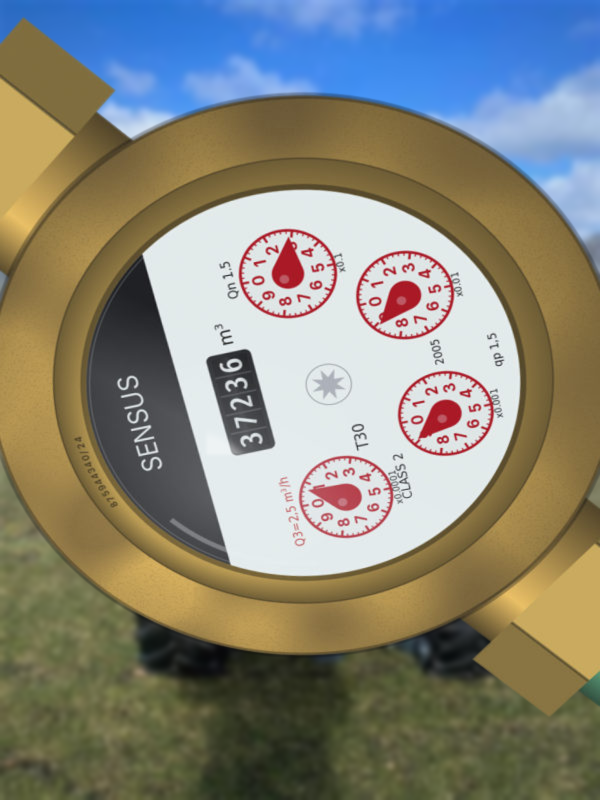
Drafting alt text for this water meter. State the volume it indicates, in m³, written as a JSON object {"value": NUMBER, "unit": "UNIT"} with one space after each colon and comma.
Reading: {"value": 37236.2890, "unit": "m³"}
